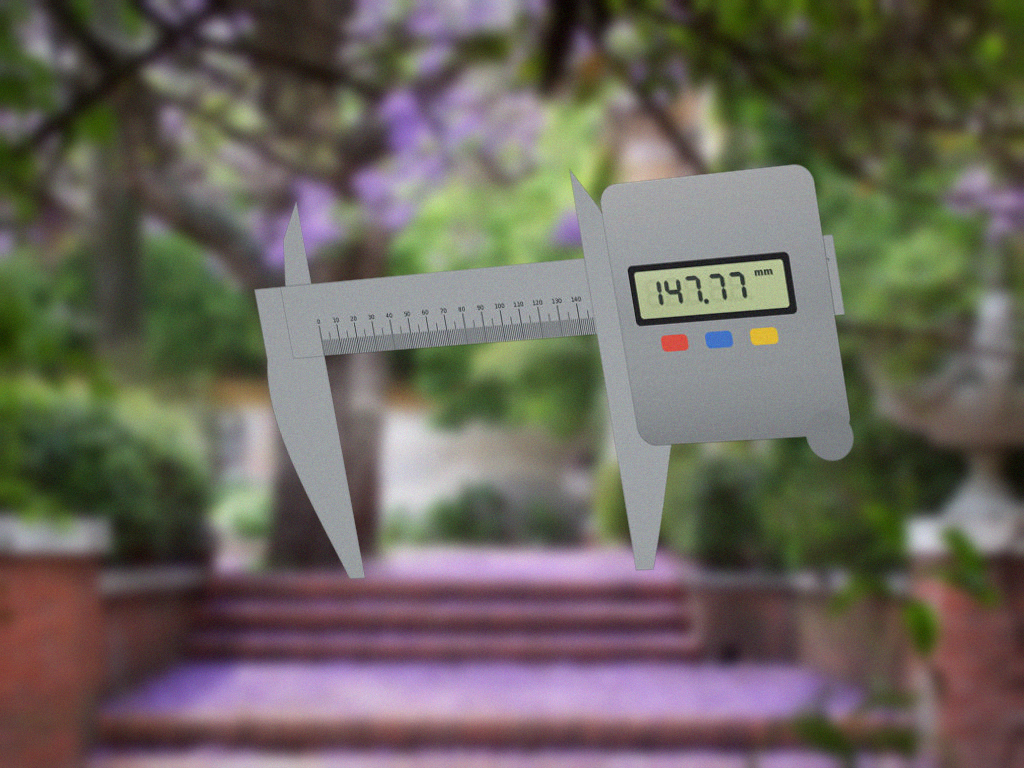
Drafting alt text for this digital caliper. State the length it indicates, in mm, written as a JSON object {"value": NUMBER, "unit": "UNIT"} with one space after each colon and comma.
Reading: {"value": 147.77, "unit": "mm"}
